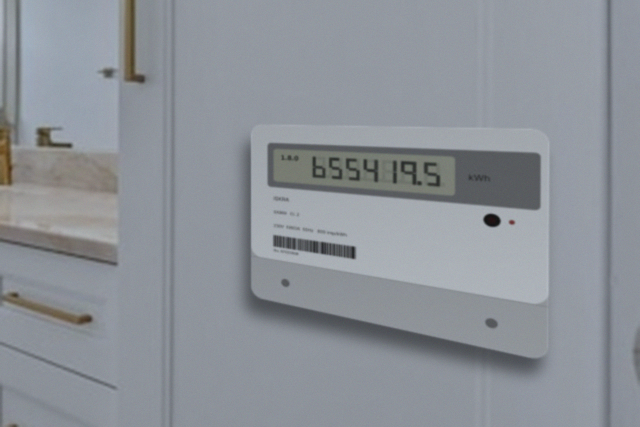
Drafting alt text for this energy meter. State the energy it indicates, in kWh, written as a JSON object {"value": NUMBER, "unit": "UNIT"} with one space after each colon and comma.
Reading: {"value": 655419.5, "unit": "kWh"}
